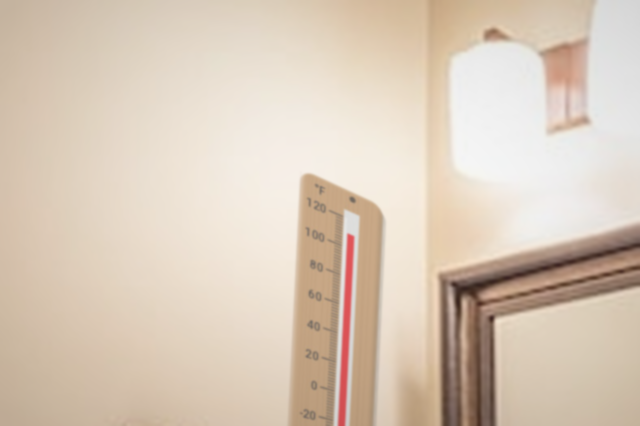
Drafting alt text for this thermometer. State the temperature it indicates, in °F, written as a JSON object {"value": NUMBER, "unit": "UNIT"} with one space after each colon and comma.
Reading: {"value": 110, "unit": "°F"}
